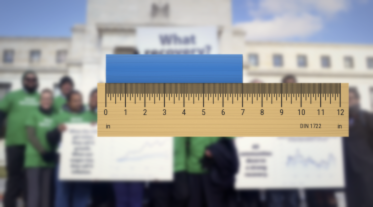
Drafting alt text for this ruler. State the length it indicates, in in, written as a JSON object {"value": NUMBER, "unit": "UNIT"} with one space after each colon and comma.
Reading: {"value": 7, "unit": "in"}
